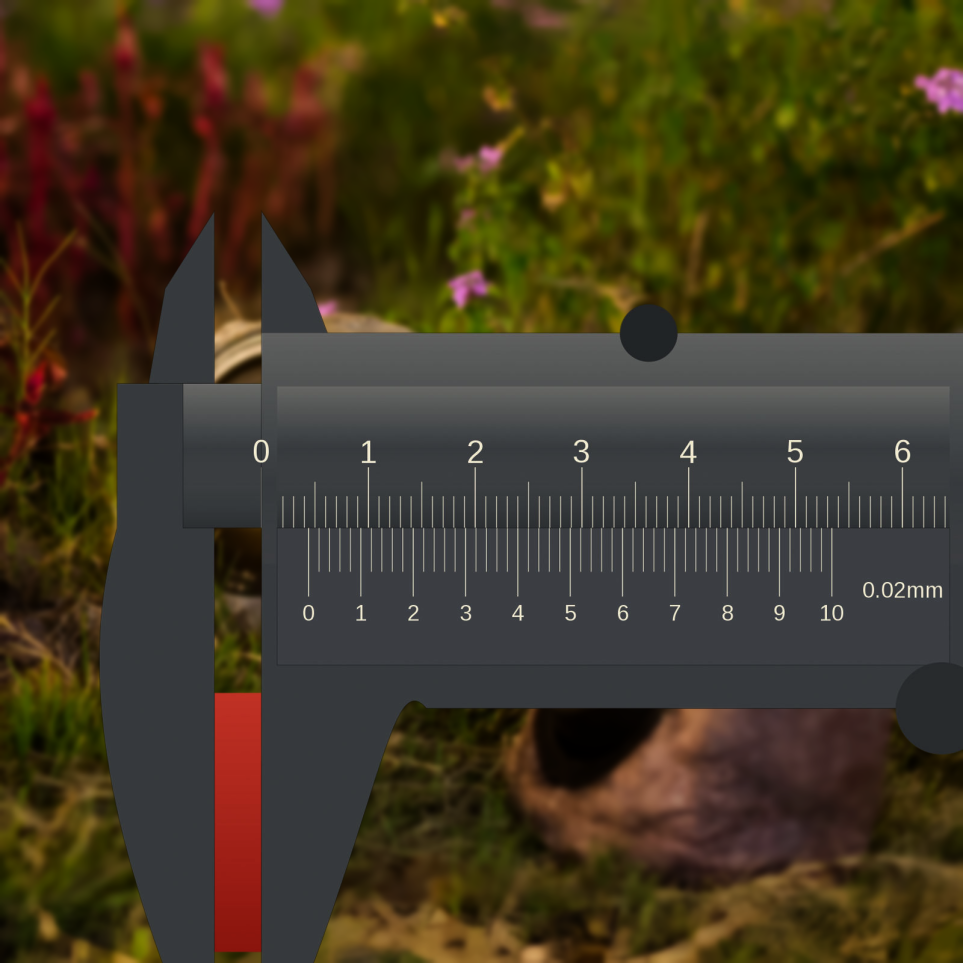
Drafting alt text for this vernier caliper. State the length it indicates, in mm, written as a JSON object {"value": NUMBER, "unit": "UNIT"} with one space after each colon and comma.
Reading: {"value": 4.4, "unit": "mm"}
